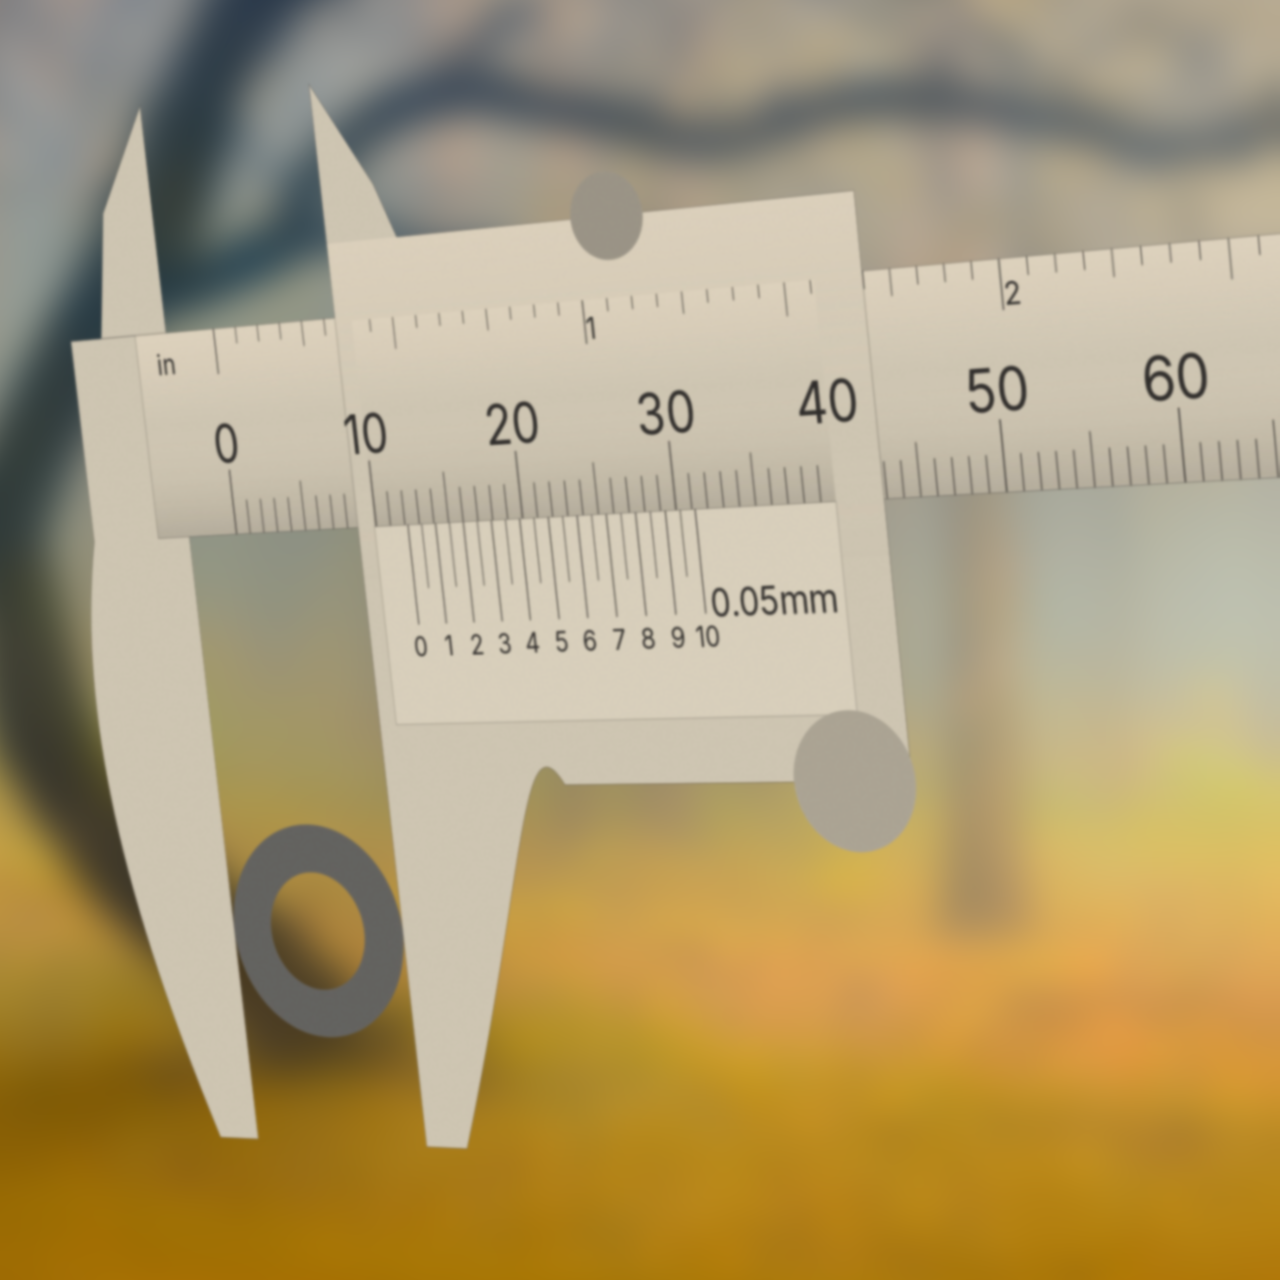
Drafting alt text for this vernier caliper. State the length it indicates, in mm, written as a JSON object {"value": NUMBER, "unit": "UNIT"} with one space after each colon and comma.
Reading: {"value": 12.2, "unit": "mm"}
